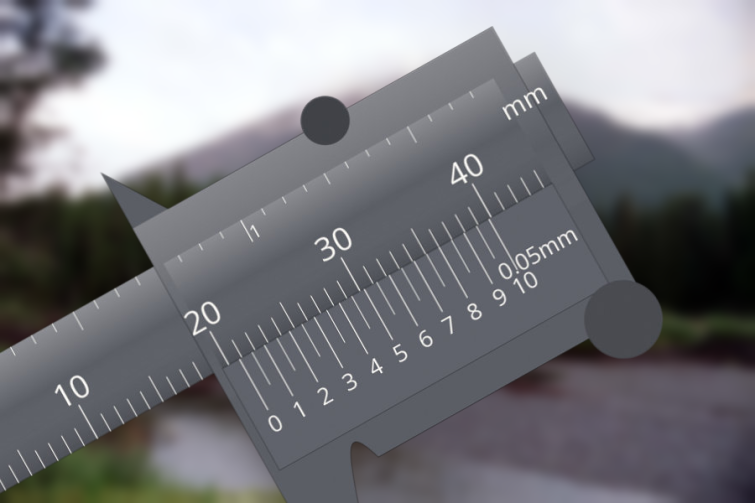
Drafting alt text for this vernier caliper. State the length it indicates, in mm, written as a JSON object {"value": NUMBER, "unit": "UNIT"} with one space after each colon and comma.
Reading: {"value": 20.8, "unit": "mm"}
